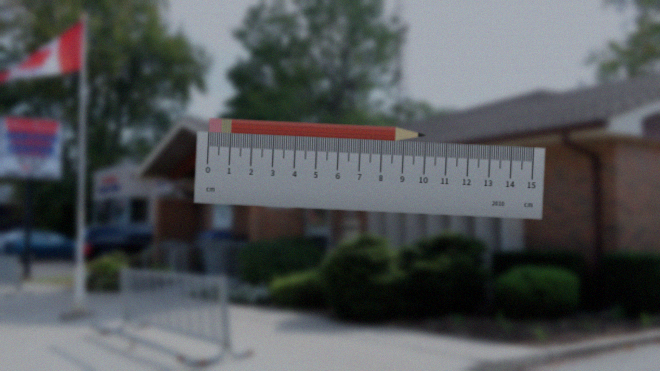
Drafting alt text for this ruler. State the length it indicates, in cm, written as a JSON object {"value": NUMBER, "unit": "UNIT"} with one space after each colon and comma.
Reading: {"value": 10, "unit": "cm"}
